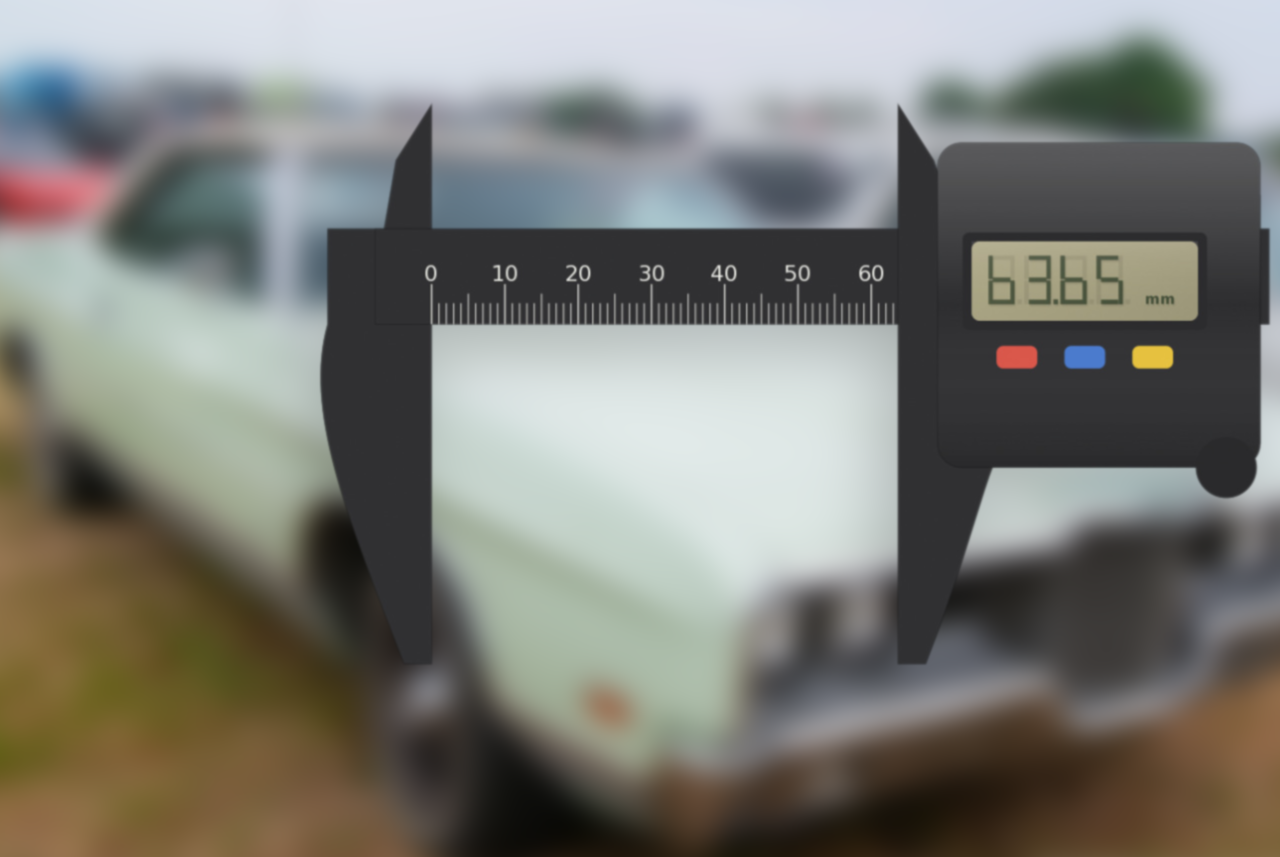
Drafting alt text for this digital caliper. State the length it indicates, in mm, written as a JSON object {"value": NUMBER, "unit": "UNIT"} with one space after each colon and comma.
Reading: {"value": 63.65, "unit": "mm"}
